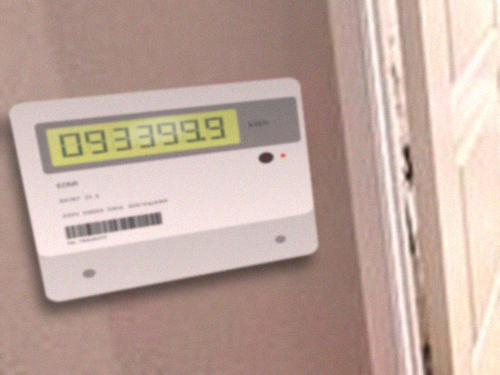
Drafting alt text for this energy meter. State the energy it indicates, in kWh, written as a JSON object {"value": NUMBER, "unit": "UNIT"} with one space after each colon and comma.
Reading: {"value": 93399.9, "unit": "kWh"}
